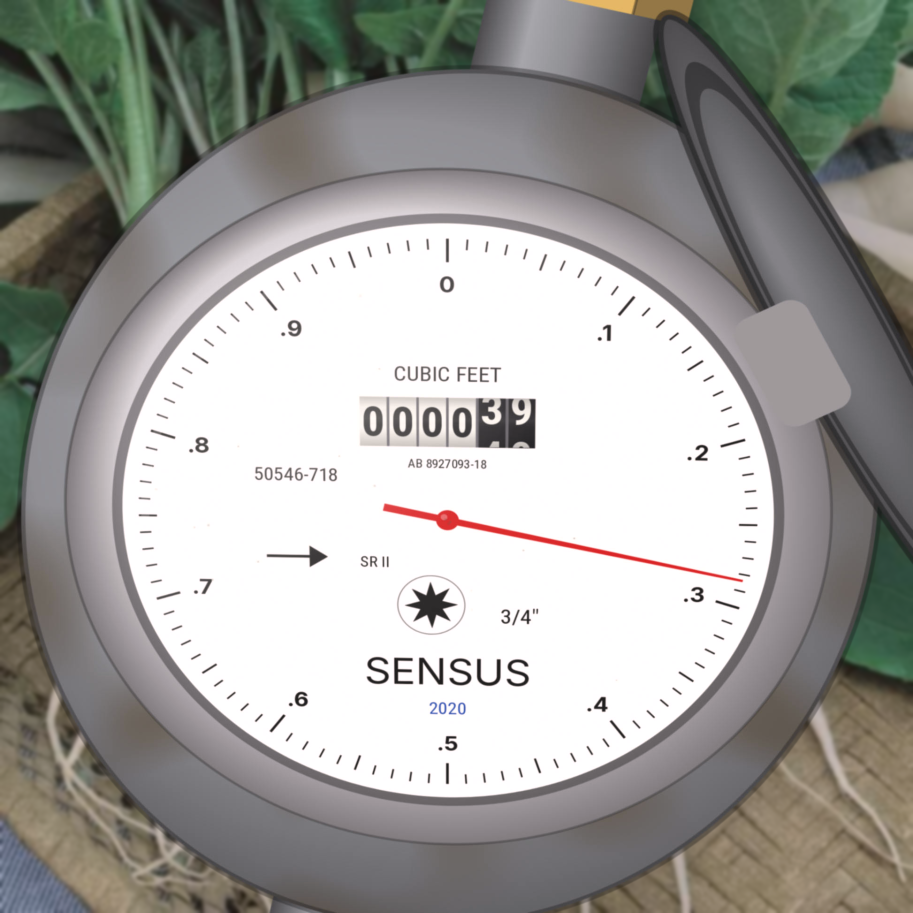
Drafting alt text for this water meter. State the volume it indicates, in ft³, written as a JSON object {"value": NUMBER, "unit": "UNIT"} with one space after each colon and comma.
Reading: {"value": 39.28, "unit": "ft³"}
